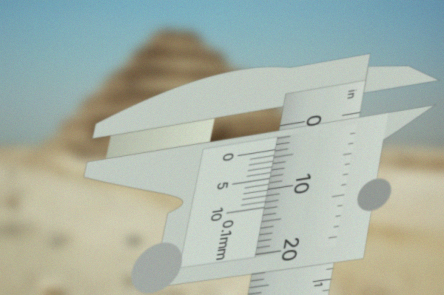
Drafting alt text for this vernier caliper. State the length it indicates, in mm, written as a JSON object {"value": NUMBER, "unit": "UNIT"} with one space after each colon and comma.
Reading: {"value": 3.8, "unit": "mm"}
